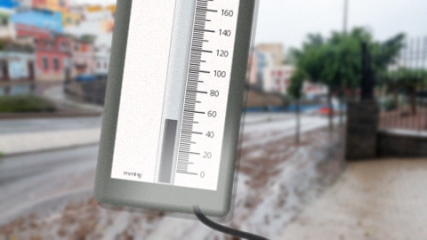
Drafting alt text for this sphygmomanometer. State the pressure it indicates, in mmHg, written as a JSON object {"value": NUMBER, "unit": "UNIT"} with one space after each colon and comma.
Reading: {"value": 50, "unit": "mmHg"}
